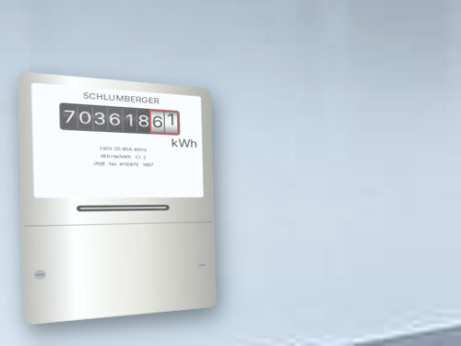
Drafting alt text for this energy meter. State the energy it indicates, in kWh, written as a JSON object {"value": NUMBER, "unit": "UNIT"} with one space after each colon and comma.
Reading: {"value": 703618.61, "unit": "kWh"}
